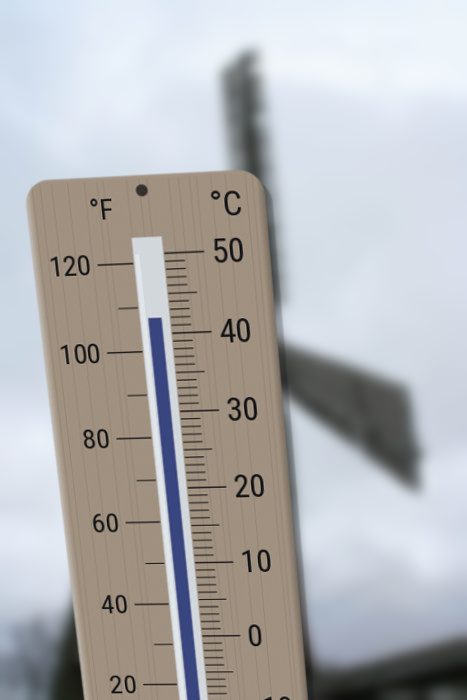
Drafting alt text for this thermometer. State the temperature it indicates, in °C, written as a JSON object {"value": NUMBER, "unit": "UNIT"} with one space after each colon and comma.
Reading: {"value": 42, "unit": "°C"}
